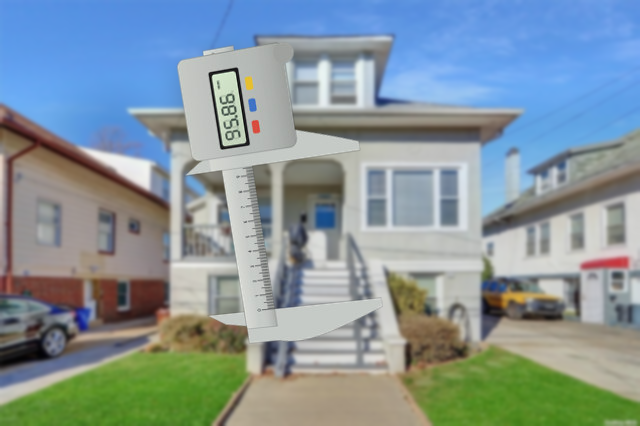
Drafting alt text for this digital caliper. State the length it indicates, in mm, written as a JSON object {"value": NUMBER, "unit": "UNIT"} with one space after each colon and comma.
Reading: {"value": 95.86, "unit": "mm"}
